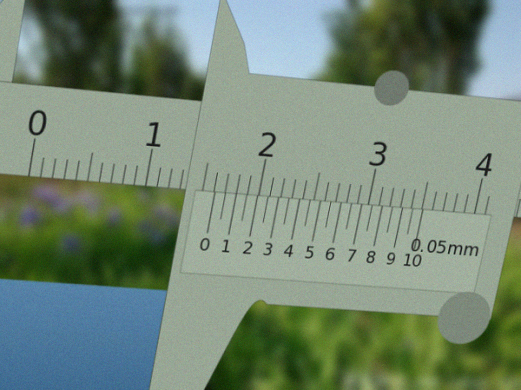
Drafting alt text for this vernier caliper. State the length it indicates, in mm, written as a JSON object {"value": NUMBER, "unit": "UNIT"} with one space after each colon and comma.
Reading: {"value": 16.1, "unit": "mm"}
